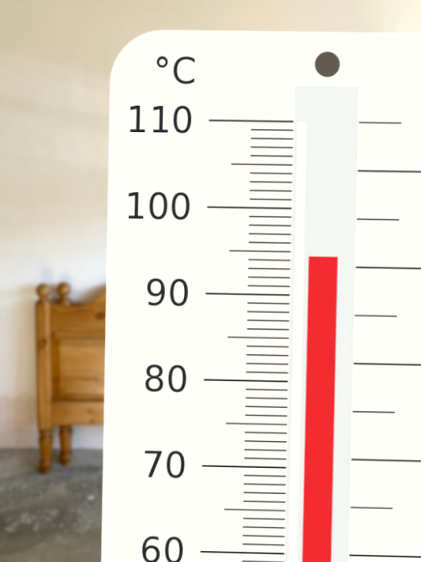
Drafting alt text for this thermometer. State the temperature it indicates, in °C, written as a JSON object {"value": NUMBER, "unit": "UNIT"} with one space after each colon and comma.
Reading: {"value": 94.5, "unit": "°C"}
